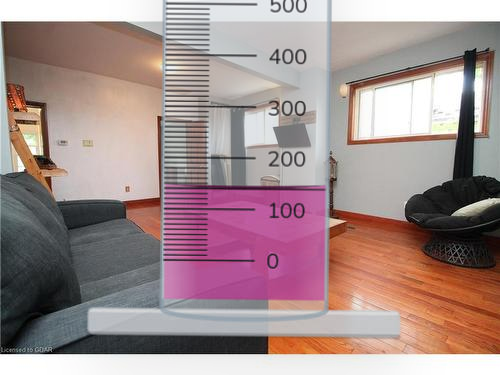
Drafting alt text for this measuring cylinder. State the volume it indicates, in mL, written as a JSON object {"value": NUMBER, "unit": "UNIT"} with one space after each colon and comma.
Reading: {"value": 140, "unit": "mL"}
